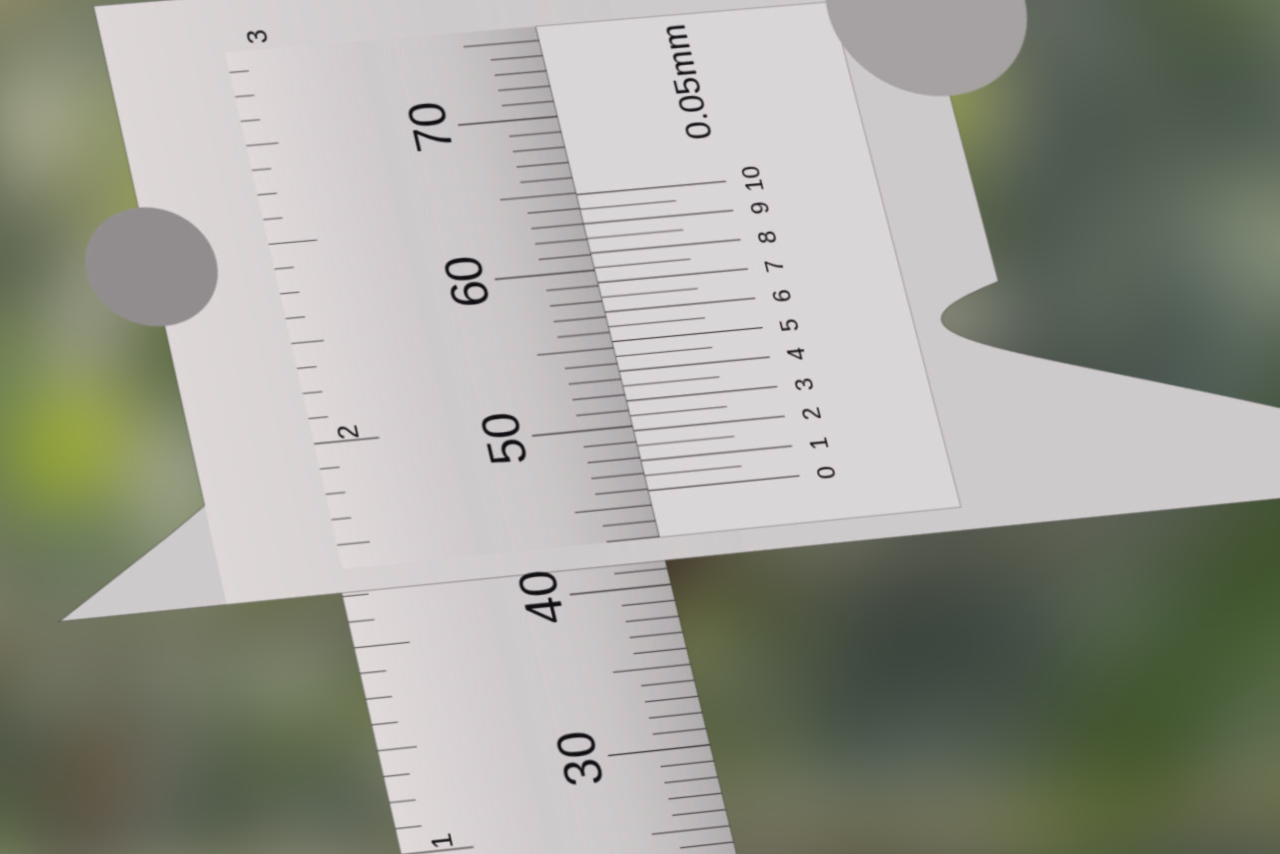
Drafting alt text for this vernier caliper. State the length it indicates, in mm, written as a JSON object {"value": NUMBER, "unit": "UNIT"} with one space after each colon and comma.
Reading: {"value": 45.9, "unit": "mm"}
